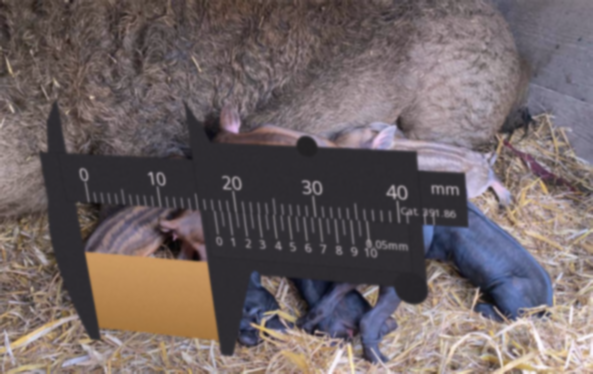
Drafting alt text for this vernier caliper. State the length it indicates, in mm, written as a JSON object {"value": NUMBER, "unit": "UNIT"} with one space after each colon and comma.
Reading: {"value": 17.2, "unit": "mm"}
